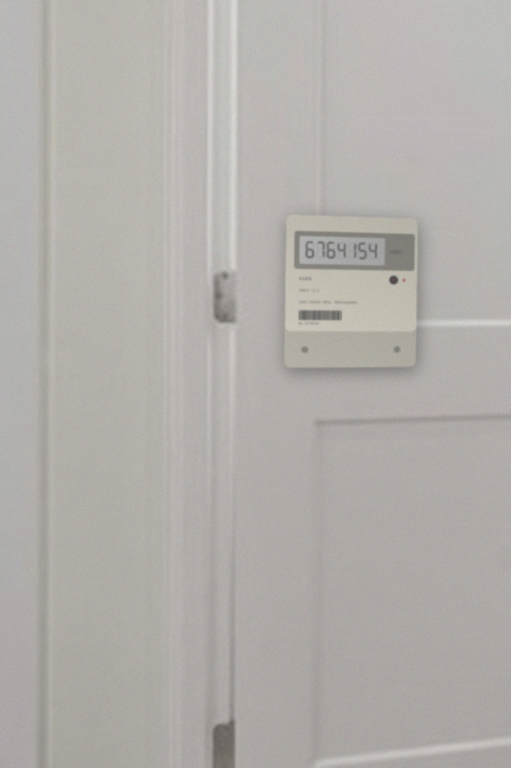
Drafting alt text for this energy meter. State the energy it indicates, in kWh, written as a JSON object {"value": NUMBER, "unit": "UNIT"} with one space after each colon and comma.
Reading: {"value": 6764154, "unit": "kWh"}
